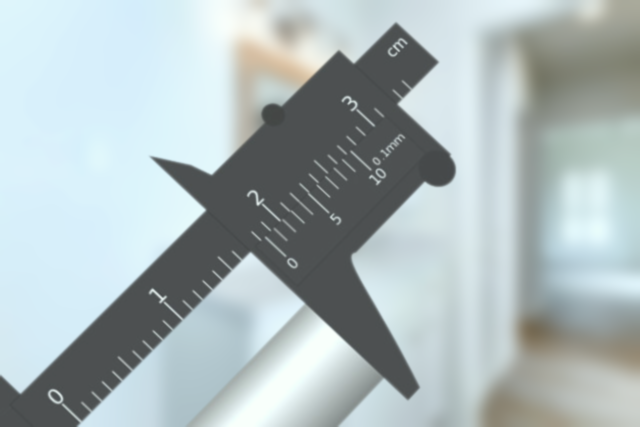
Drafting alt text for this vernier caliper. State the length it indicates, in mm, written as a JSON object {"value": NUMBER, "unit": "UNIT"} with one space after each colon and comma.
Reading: {"value": 18.4, "unit": "mm"}
